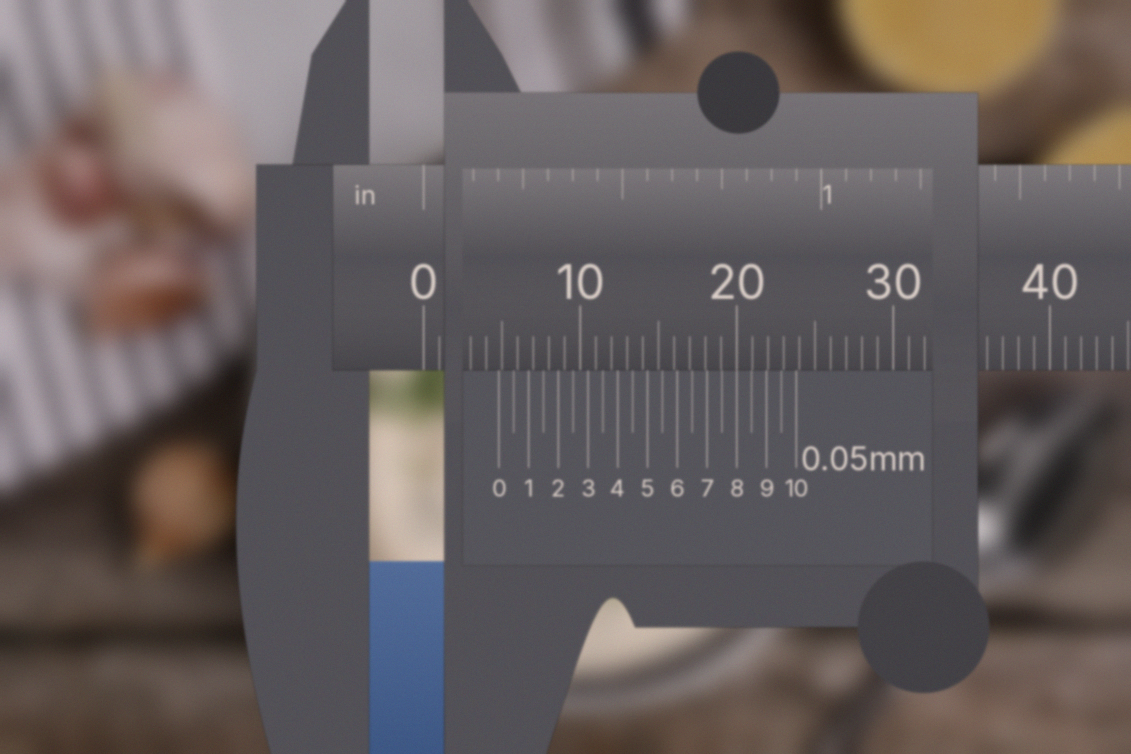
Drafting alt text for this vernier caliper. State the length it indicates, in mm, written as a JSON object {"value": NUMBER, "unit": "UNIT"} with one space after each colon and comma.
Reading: {"value": 4.8, "unit": "mm"}
